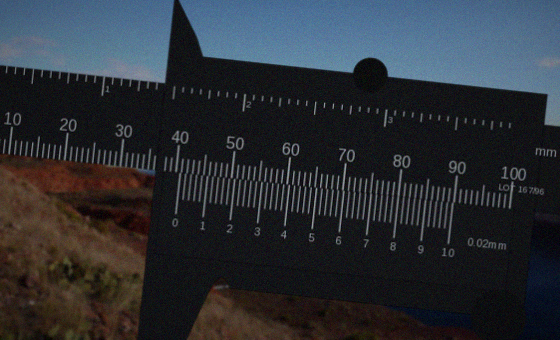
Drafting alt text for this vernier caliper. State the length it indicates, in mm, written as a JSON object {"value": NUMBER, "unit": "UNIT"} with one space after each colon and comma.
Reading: {"value": 40.8, "unit": "mm"}
